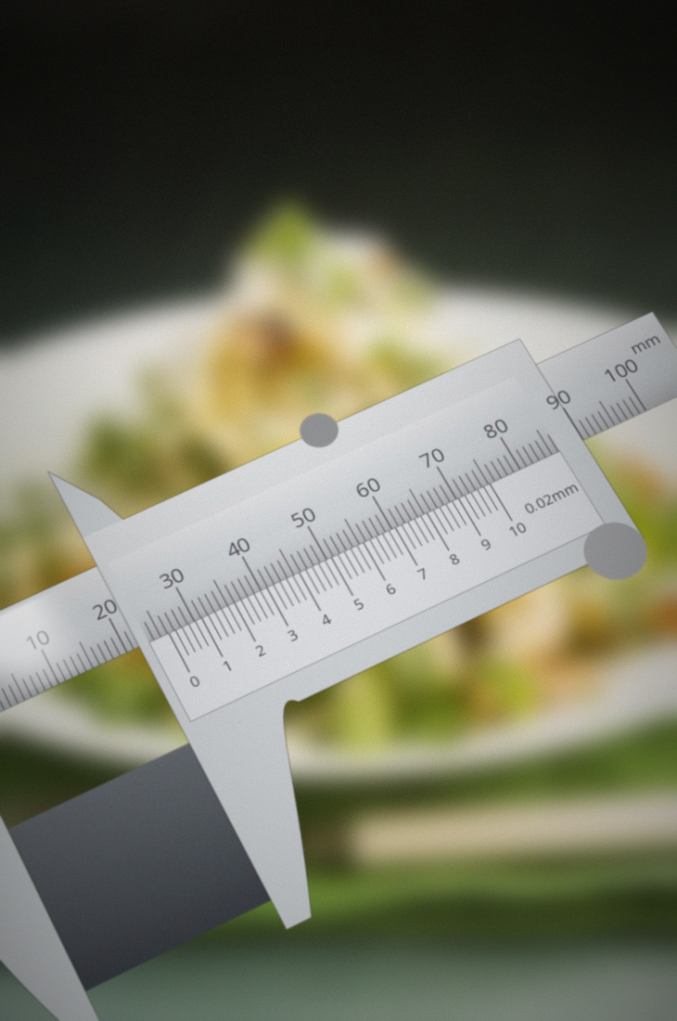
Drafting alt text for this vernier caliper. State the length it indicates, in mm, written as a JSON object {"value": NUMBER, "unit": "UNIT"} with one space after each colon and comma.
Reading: {"value": 26.2, "unit": "mm"}
